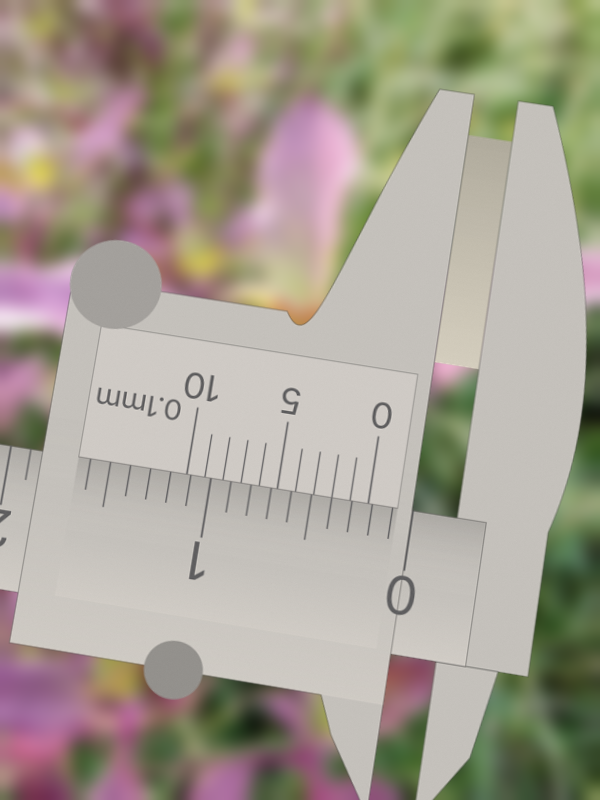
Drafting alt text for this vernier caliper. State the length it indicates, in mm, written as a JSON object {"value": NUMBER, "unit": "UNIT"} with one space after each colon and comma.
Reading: {"value": 2.2, "unit": "mm"}
